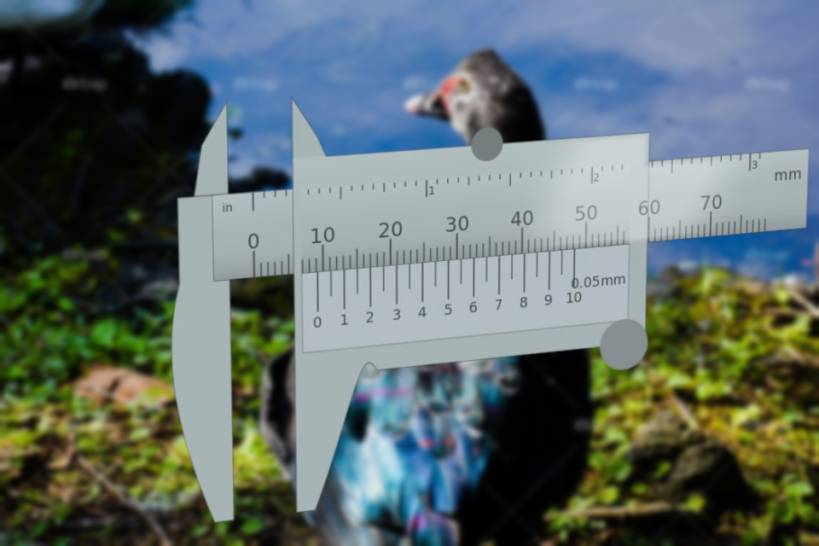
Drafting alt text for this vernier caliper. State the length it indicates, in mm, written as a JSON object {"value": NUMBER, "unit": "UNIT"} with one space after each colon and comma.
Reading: {"value": 9.2, "unit": "mm"}
